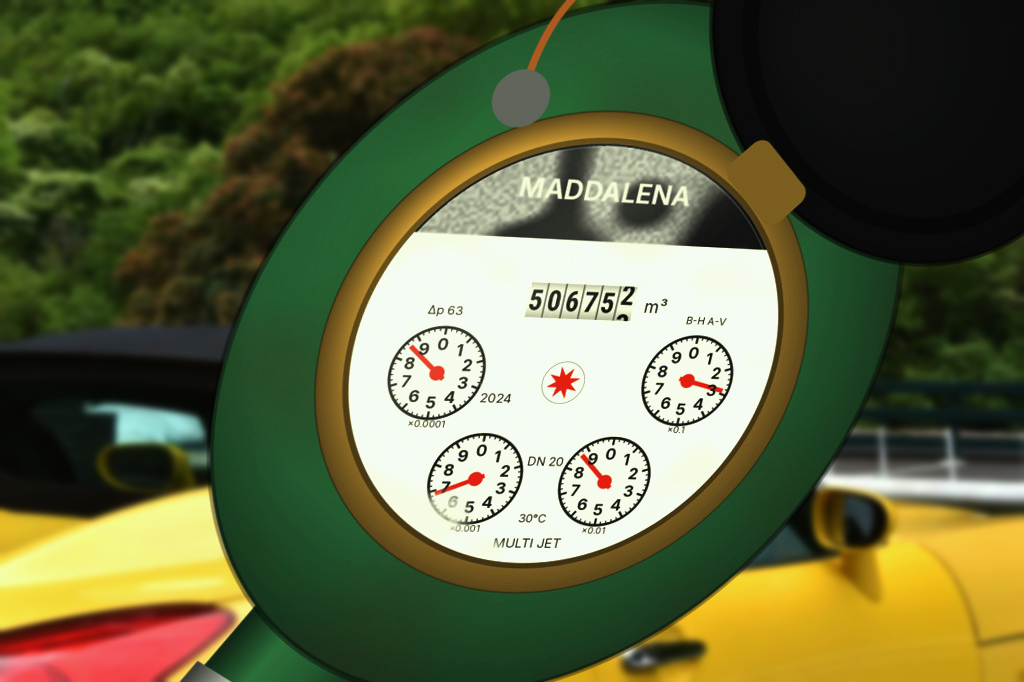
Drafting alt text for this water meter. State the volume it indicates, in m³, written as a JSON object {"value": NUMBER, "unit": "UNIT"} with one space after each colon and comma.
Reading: {"value": 506752.2868, "unit": "m³"}
